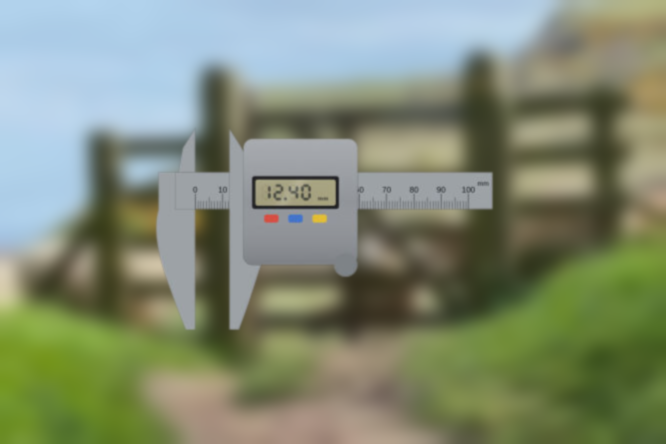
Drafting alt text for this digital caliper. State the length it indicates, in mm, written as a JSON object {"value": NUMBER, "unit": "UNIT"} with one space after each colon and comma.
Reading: {"value": 12.40, "unit": "mm"}
